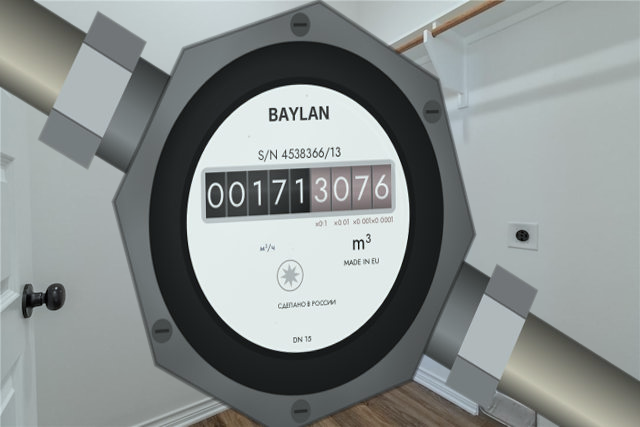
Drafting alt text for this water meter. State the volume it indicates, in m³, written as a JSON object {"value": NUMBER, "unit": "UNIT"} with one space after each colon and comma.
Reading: {"value": 171.3076, "unit": "m³"}
